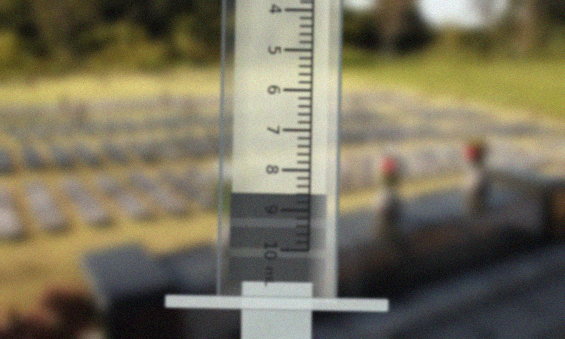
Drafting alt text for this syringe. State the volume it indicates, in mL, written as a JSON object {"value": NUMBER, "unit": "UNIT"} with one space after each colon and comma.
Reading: {"value": 8.6, "unit": "mL"}
